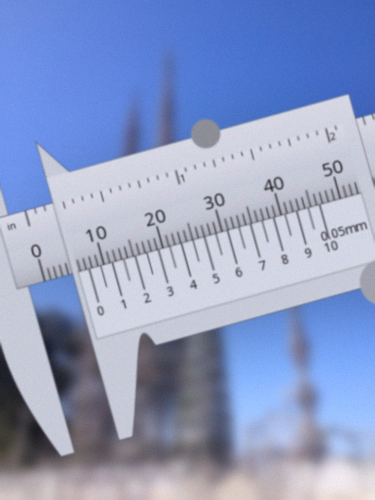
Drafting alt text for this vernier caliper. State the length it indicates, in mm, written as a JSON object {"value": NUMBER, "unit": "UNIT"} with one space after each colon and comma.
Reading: {"value": 7.5, "unit": "mm"}
